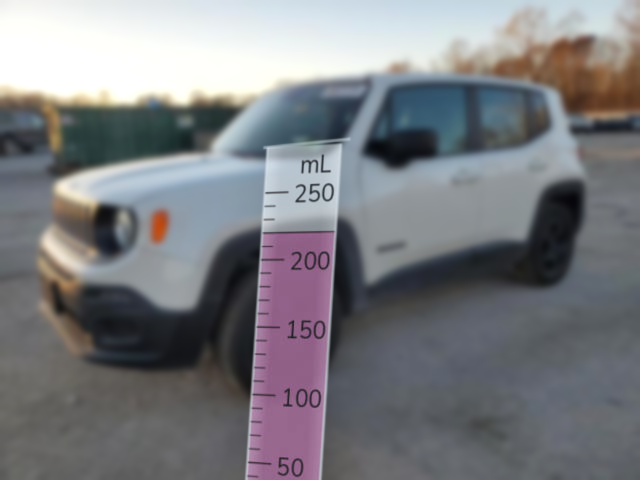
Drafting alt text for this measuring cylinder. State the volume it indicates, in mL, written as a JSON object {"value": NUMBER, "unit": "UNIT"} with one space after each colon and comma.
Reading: {"value": 220, "unit": "mL"}
